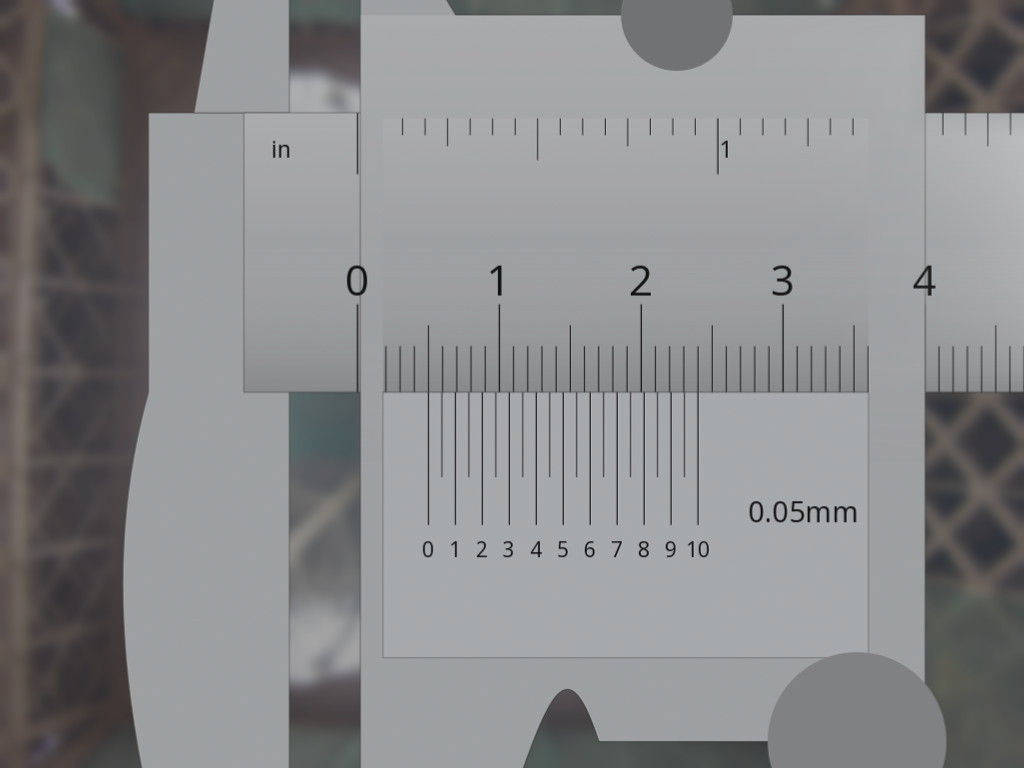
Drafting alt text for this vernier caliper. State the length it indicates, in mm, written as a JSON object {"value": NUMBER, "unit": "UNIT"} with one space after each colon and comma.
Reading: {"value": 5.0, "unit": "mm"}
